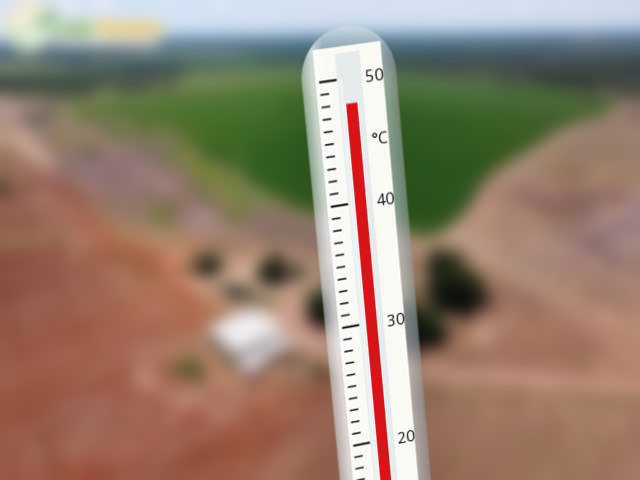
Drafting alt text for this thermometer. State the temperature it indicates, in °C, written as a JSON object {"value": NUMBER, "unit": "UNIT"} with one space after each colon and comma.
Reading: {"value": 48, "unit": "°C"}
